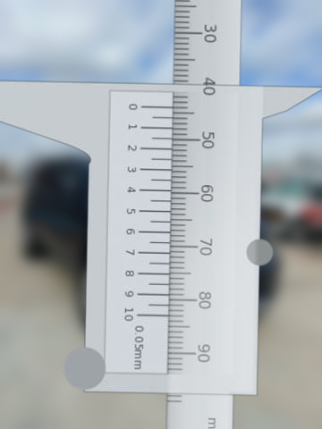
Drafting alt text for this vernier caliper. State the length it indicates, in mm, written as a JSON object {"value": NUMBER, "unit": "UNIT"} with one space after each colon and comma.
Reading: {"value": 44.0, "unit": "mm"}
